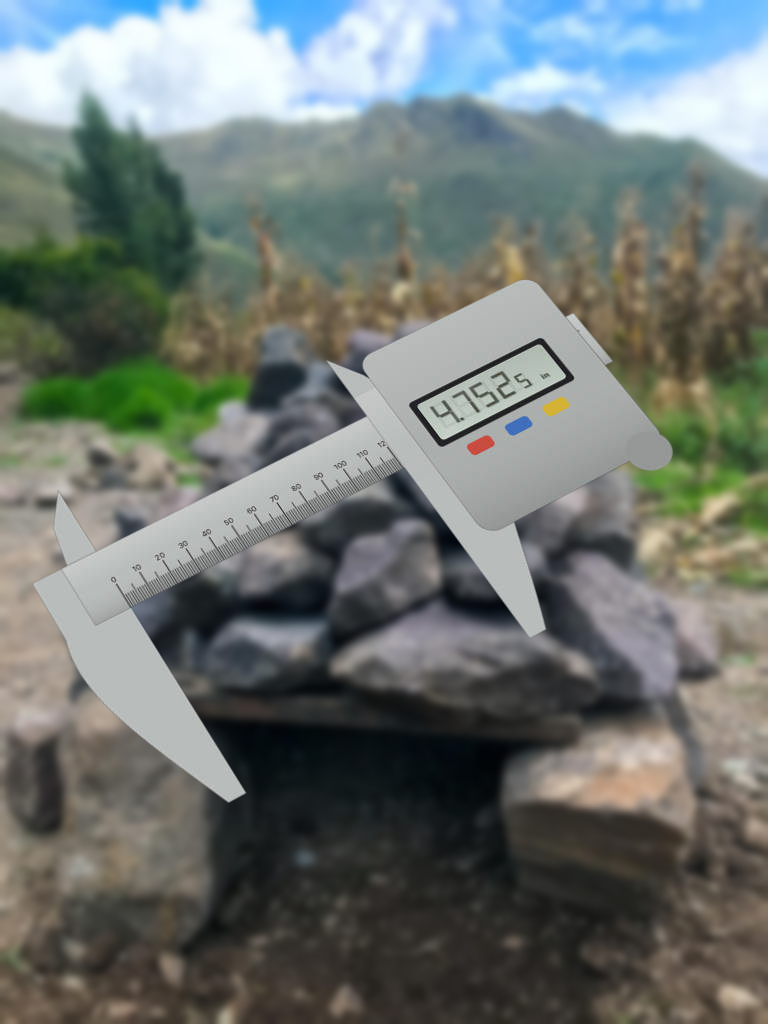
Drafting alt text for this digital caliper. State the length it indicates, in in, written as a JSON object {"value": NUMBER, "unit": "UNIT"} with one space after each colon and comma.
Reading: {"value": 4.7525, "unit": "in"}
